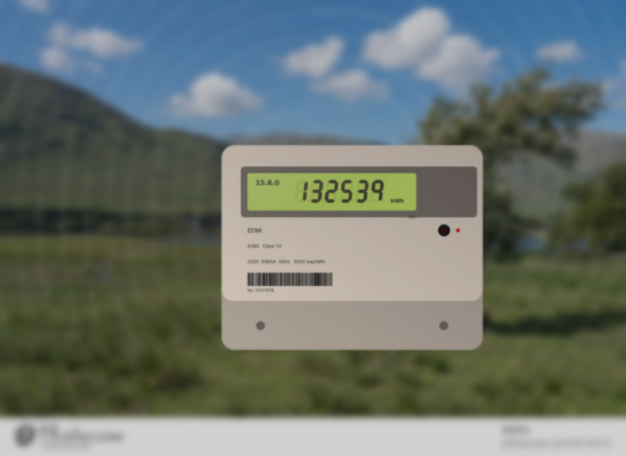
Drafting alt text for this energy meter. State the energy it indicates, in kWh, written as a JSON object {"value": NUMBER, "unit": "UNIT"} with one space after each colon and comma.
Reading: {"value": 132539, "unit": "kWh"}
